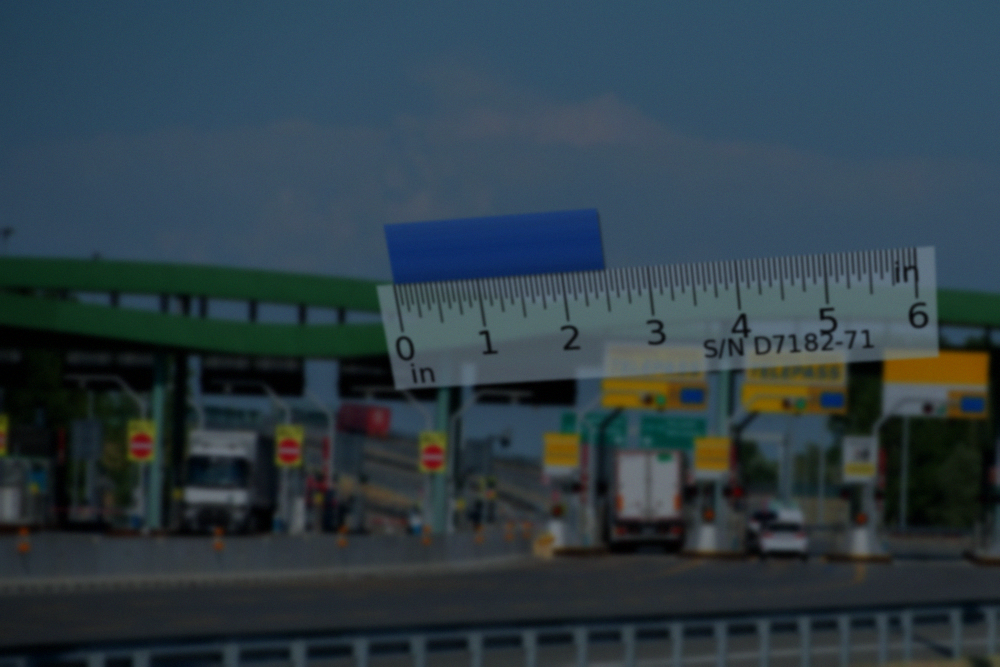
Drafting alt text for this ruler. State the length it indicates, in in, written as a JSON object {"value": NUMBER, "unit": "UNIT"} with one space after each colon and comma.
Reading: {"value": 2.5, "unit": "in"}
